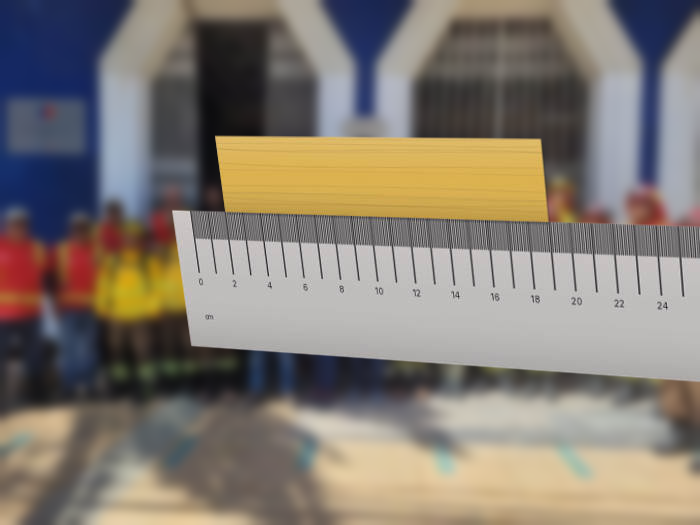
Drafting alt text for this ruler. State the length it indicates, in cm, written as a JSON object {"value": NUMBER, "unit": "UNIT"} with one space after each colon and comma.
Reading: {"value": 17, "unit": "cm"}
